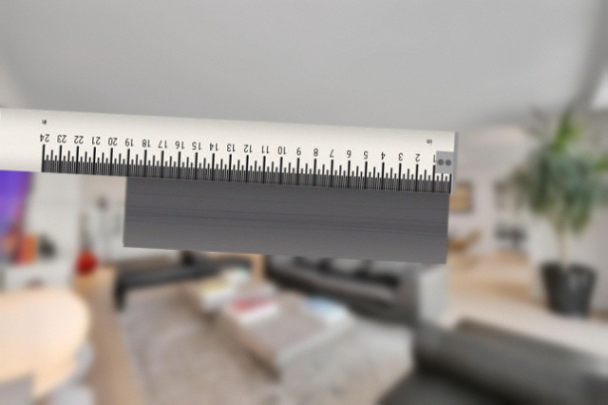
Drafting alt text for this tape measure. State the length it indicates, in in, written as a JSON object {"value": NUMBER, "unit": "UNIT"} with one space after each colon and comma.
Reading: {"value": 19, "unit": "in"}
